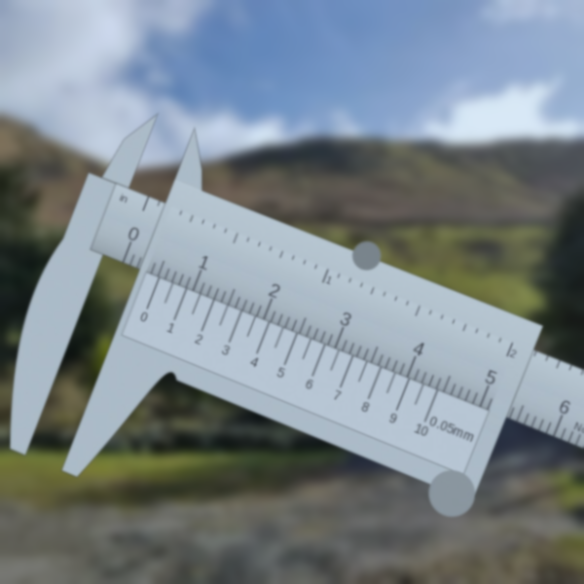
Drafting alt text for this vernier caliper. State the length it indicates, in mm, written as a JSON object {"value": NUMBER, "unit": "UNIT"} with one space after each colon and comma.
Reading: {"value": 5.2, "unit": "mm"}
